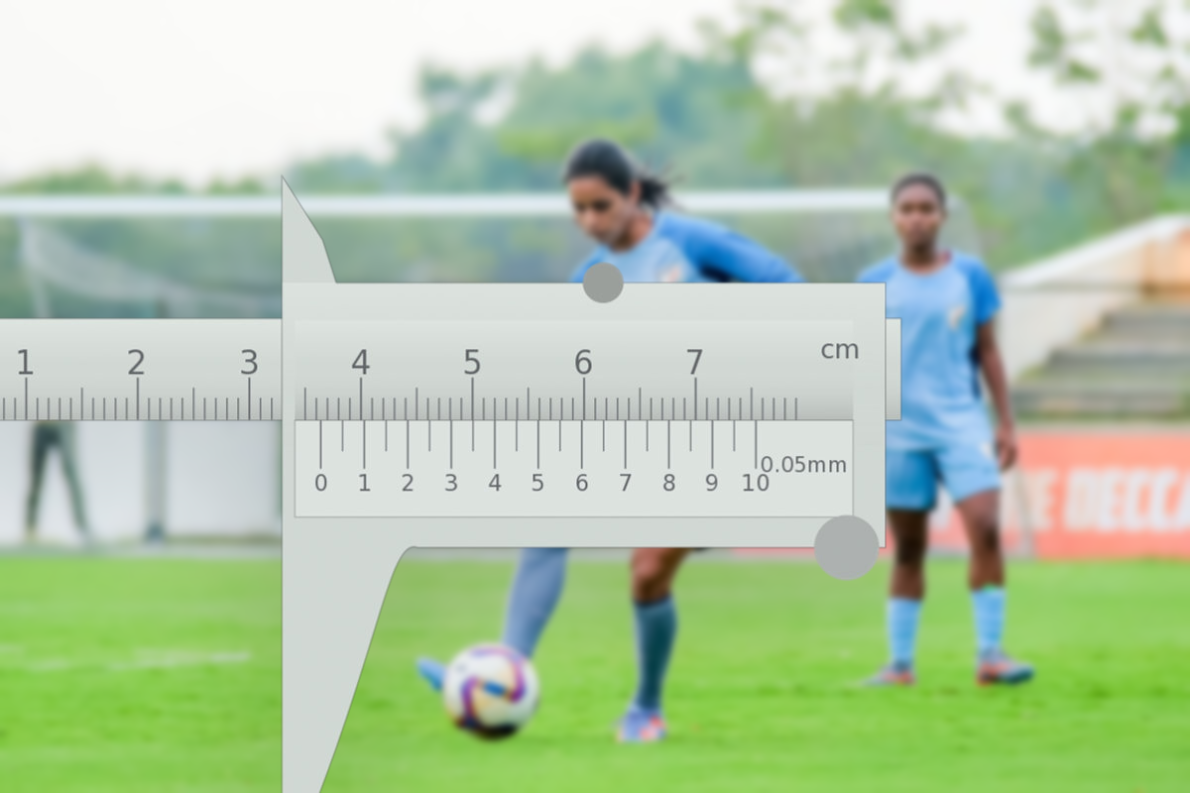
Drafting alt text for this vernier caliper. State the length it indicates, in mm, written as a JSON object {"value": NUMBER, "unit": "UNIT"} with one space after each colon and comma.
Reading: {"value": 36.4, "unit": "mm"}
